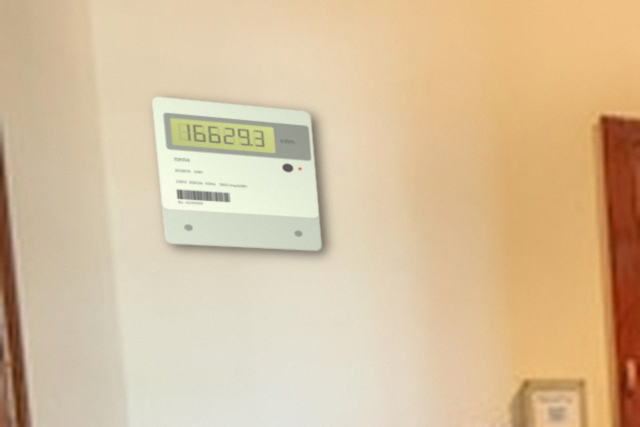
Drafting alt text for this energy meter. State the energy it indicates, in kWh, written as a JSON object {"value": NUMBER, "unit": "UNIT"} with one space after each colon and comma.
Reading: {"value": 16629.3, "unit": "kWh"}
